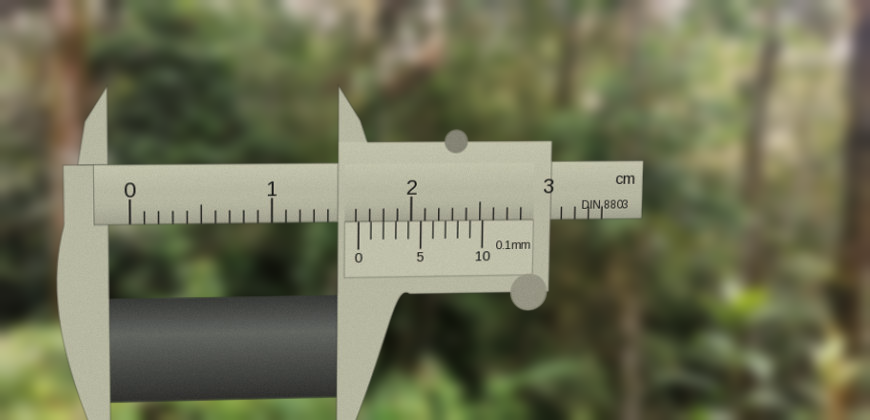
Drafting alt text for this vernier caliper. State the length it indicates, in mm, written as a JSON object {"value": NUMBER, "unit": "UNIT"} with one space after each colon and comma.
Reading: {"value": 16.2, "unit": "mm"}
